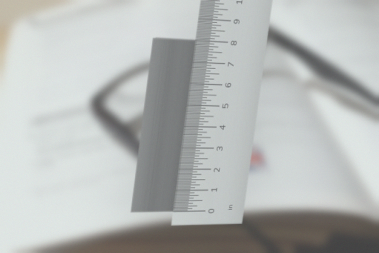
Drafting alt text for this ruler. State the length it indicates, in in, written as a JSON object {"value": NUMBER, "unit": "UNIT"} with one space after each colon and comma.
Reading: {"value": 8, "unit": "in"}
